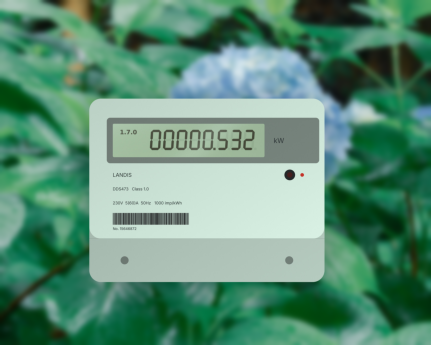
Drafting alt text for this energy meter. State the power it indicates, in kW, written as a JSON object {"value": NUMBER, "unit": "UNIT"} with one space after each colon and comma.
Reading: {"value": 0.532, "unit": "kW"}
